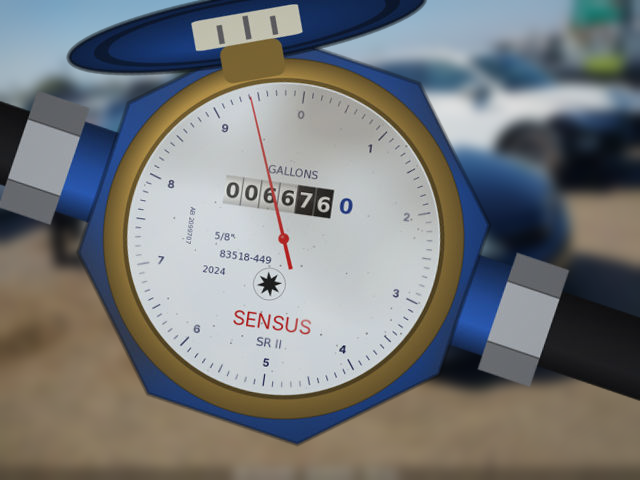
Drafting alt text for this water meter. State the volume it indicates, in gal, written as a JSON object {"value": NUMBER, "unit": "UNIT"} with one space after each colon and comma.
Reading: {"value": 66759.4, "unit": "gal"}
